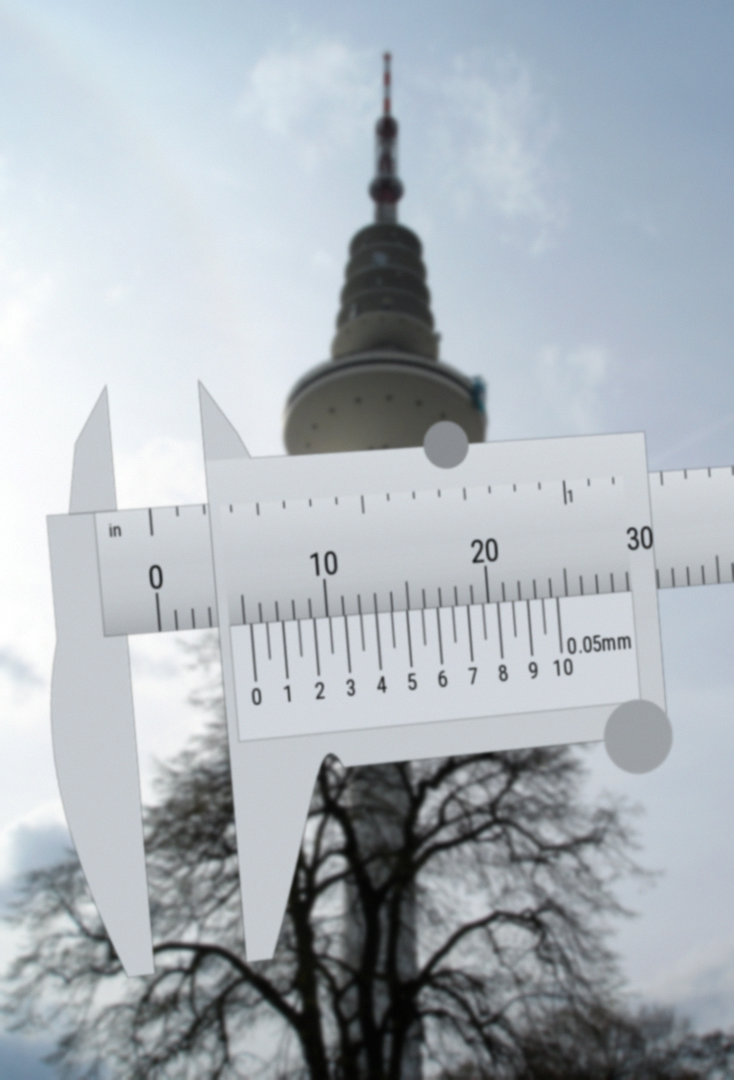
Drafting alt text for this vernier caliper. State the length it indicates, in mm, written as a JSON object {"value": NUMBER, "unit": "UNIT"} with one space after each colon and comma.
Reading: {"value": 5.4, "unit": "mm"}
